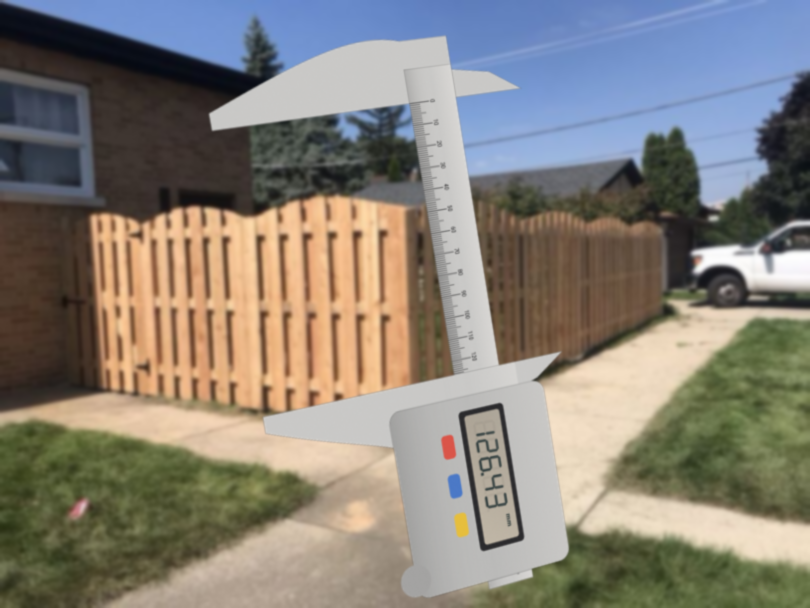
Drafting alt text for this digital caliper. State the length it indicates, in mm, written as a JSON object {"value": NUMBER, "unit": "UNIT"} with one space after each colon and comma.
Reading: {"value": 126.43, "unit": "mm"}
